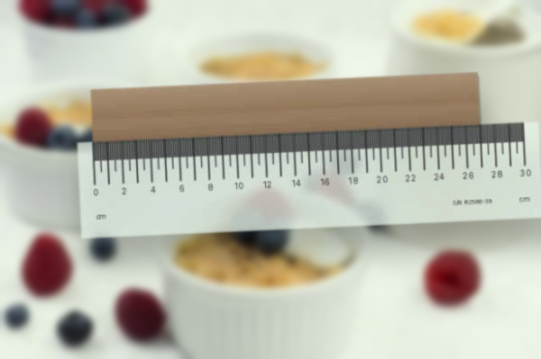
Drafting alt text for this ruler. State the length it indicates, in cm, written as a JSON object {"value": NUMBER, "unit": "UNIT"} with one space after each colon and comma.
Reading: {"value": 27, "unit": "cm"}
